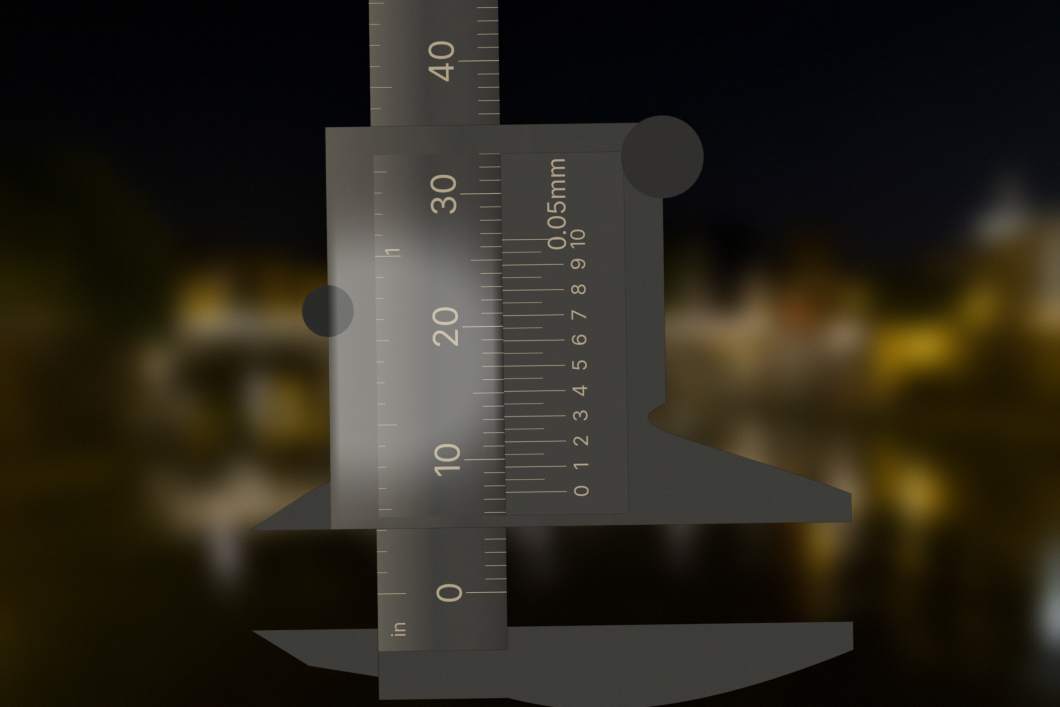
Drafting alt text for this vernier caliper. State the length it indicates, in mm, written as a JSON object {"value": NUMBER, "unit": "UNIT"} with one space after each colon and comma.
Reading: {"value": 7.5, "unit": "mm"}
